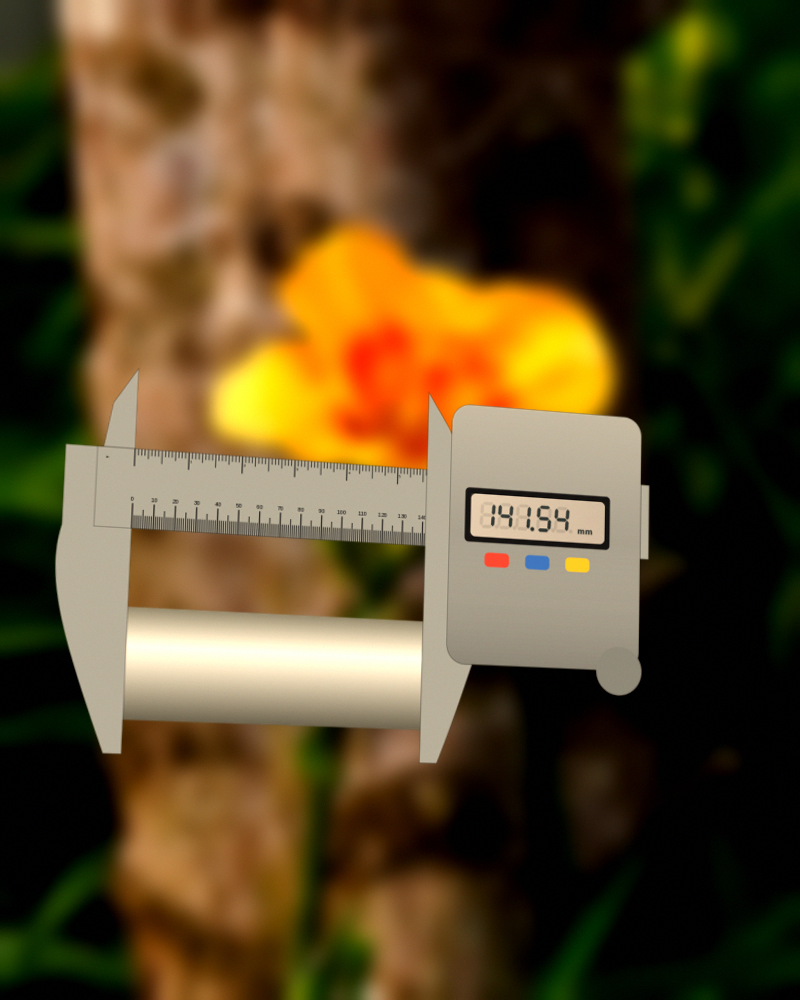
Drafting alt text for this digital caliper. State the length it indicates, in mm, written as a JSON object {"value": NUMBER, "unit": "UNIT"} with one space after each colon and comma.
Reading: {"value": 141.54, "unit": "mm"}
